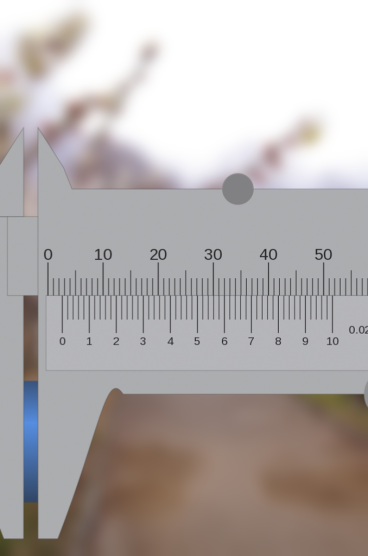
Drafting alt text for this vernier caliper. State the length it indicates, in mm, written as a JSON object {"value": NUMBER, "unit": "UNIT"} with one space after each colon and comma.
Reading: {"value": 2.6, "unit": "mm"}
